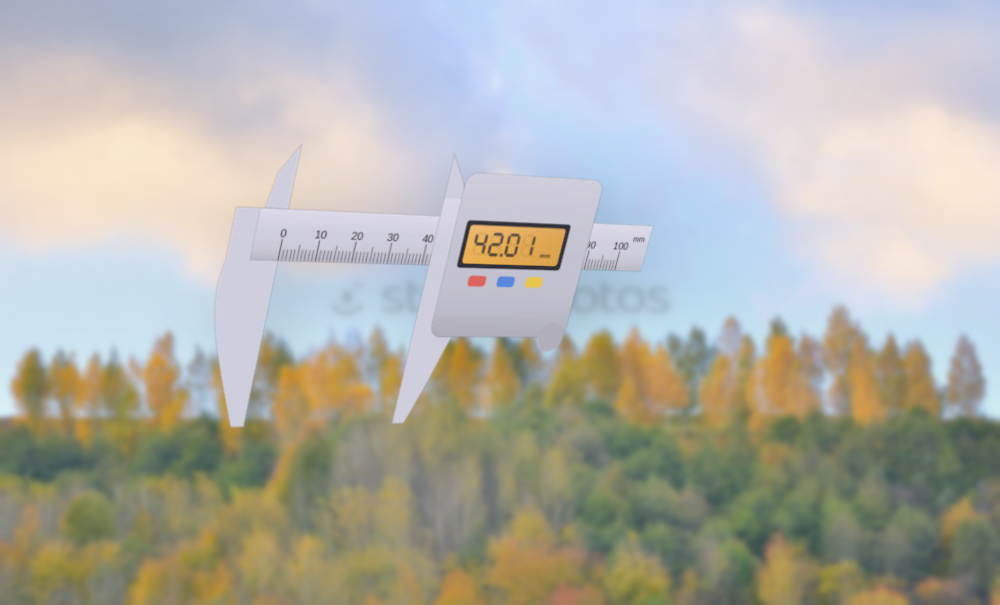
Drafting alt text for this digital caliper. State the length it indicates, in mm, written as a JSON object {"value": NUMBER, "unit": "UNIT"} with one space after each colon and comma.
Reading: {"value": 42.01, "unit": "mm"}
